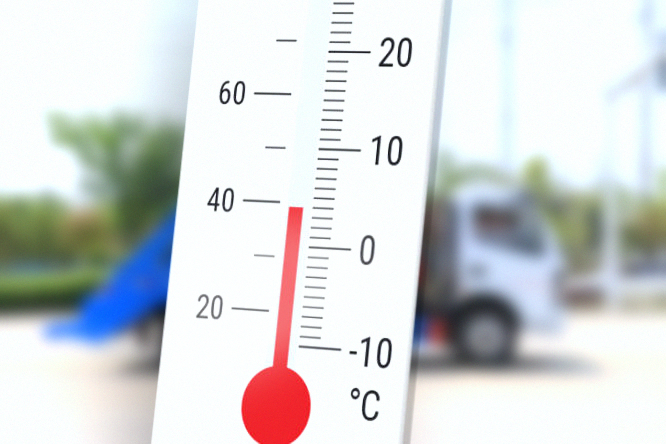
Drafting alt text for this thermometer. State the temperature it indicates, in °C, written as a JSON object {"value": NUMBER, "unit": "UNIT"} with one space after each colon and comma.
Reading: {"value": 4, "unit": "°C"}
